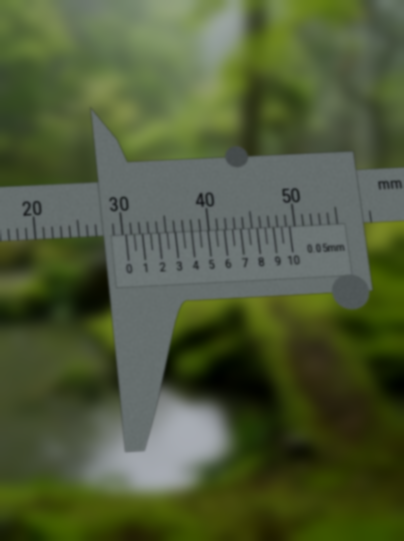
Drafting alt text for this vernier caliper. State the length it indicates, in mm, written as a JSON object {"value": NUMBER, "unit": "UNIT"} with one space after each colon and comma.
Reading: {"value": 30.4, "unit": "mm"}
